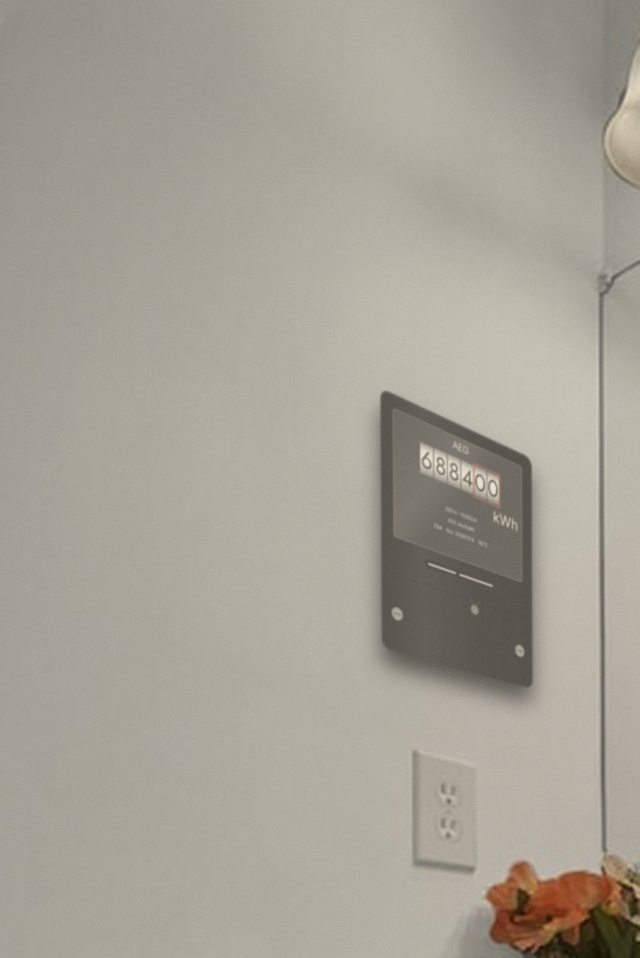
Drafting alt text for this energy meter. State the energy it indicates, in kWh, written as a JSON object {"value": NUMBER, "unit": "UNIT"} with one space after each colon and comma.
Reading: {"value": 6884.00, "unit": "kWh"}
